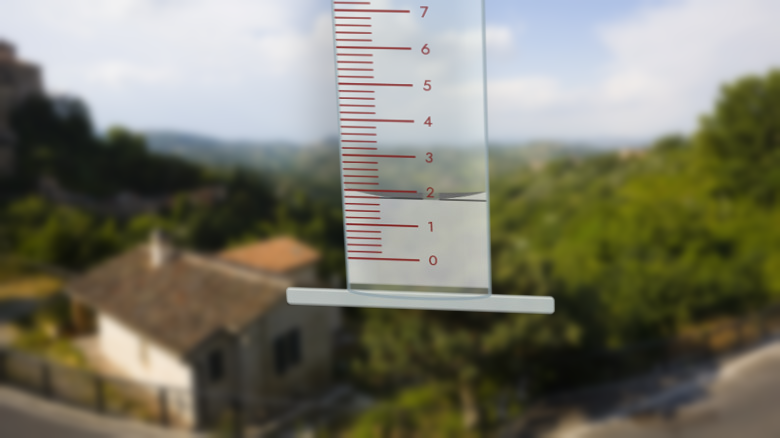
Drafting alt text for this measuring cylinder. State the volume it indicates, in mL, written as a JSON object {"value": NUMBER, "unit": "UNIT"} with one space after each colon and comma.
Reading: {"value": 1.8, "unit": "mL"}
